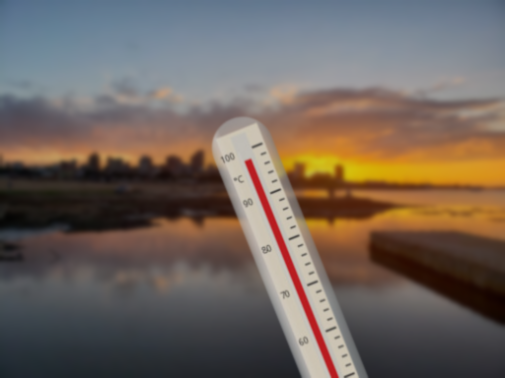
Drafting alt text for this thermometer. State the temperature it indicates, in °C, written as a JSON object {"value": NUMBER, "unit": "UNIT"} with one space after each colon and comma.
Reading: {"value": 98, "unit": "°C"}
